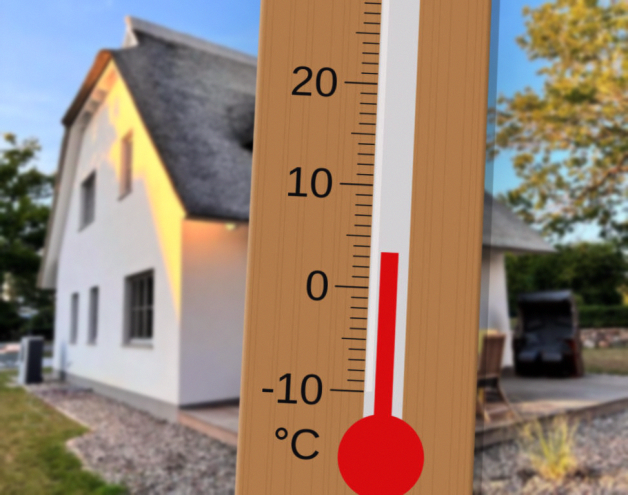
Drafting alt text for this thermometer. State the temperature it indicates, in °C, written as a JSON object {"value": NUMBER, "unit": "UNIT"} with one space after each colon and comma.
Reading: {"value": 3.5, "unit": "°C"}
